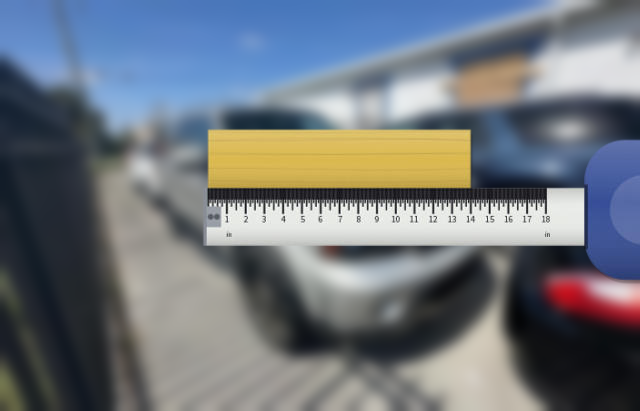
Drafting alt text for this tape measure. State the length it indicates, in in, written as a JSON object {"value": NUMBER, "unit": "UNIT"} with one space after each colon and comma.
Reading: {"value": 14, "unit": "in"}
